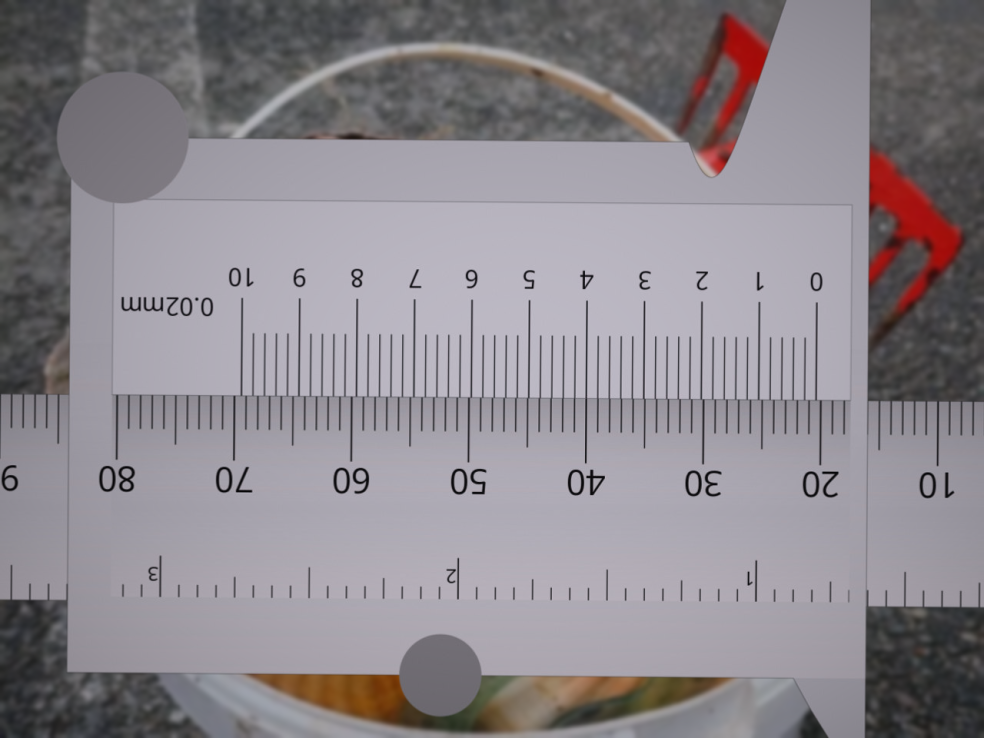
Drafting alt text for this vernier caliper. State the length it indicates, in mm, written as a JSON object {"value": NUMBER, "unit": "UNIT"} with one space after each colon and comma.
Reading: {"value": 20.4, "unit": "mm"}
